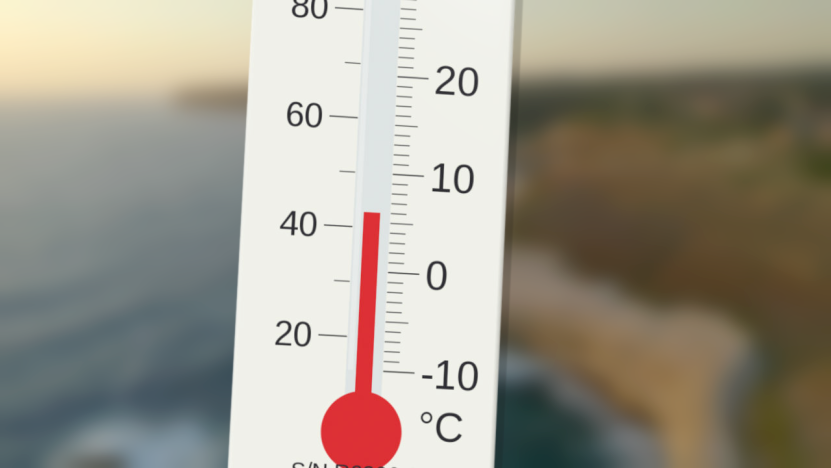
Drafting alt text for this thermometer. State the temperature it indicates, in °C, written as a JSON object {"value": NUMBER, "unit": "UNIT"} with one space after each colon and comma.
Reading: {"value": 6, "unit": "°C"}
